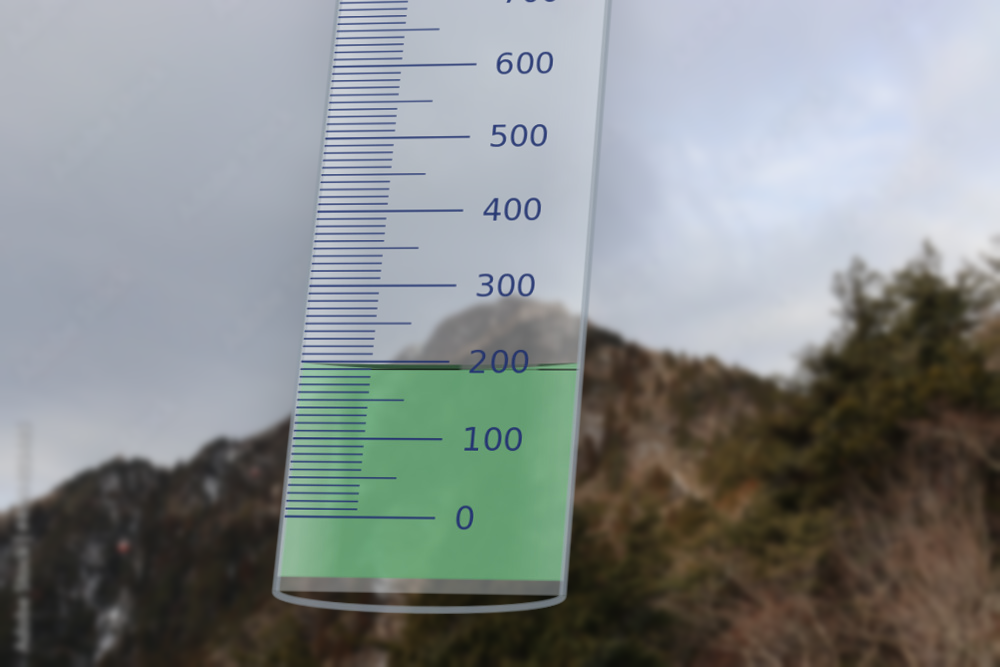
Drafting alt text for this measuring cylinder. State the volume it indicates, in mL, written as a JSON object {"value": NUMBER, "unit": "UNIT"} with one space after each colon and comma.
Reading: {"value": 190, "unit": "mL"}
